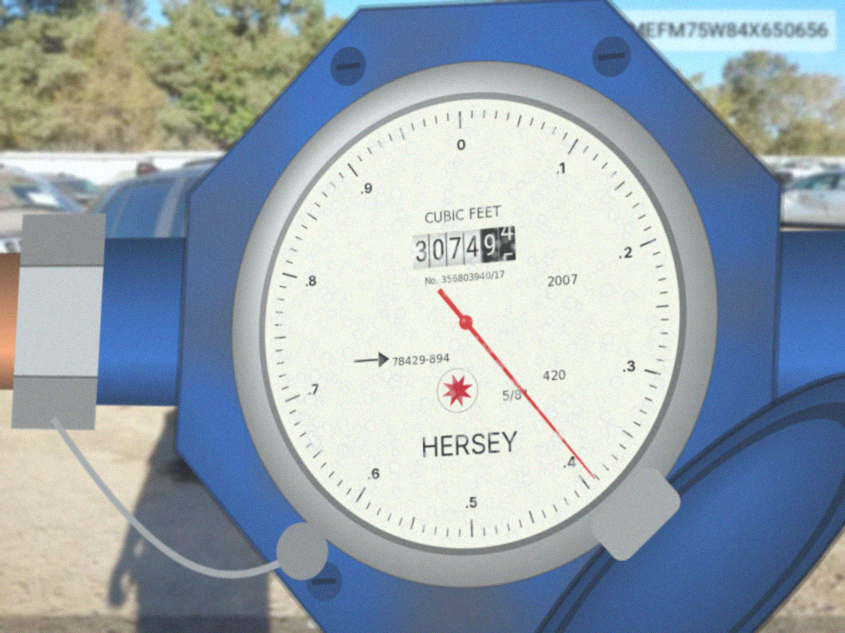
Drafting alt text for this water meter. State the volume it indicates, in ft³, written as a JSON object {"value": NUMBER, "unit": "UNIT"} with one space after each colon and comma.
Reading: {"value": 307494.39, "unit": "ft³"}
